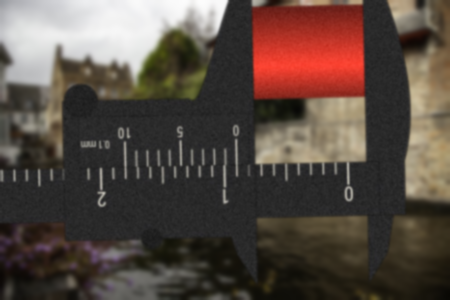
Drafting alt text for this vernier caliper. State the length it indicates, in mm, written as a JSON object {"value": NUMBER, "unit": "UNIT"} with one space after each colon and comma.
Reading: {"value": 9.0, "unit": "mm"}
